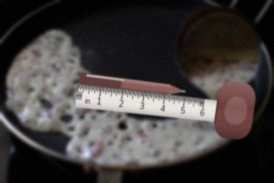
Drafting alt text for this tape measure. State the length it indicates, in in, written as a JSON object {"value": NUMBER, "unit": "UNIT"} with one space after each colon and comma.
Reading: {"value": 5, "unit": "in"}
